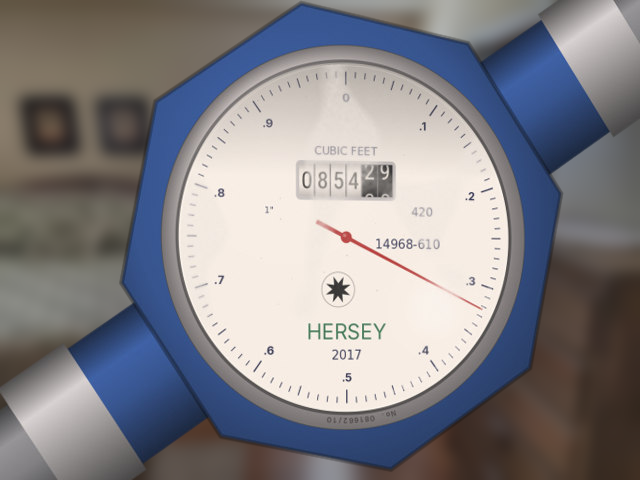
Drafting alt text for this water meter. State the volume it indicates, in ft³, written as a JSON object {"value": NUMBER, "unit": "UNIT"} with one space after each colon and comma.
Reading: {"value": 85429.32, "unit": "ft³"}
